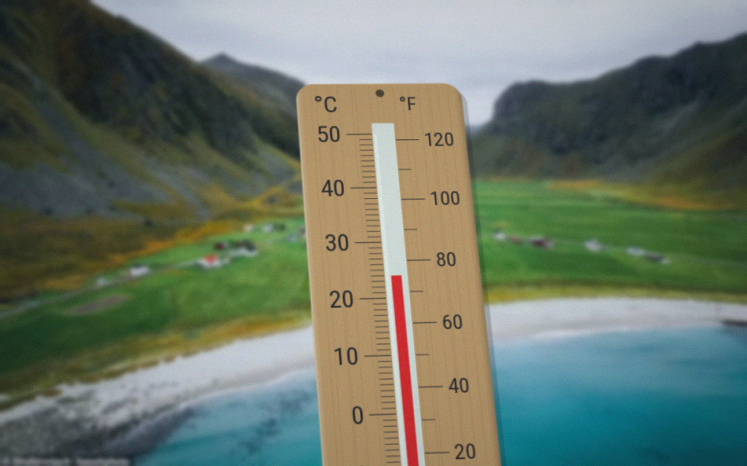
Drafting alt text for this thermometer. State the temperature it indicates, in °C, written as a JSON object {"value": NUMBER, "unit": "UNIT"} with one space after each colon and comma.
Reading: {"value": 24, "unit": "°C"}
